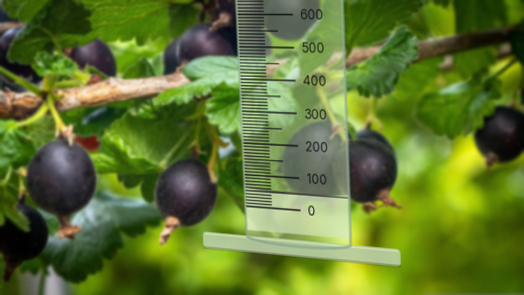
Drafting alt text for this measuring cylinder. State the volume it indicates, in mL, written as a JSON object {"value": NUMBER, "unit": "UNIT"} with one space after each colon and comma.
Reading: {"value": 50, "unit": "mL"}
